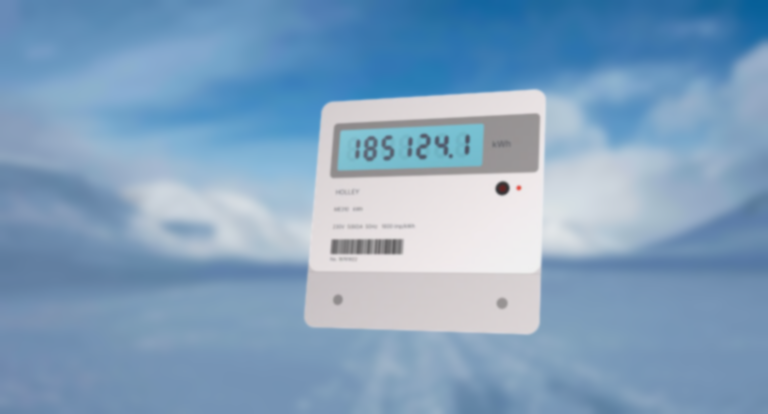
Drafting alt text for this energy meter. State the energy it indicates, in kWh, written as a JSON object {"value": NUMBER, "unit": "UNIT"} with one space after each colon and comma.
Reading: {"value": 185124.1, "unit": "kWh"}
